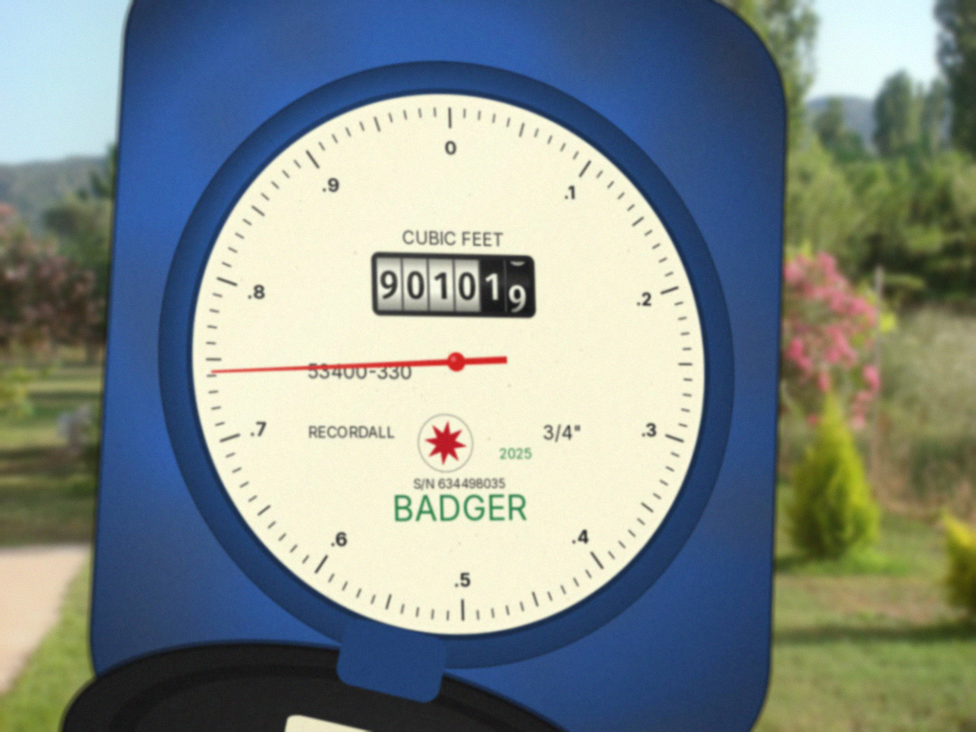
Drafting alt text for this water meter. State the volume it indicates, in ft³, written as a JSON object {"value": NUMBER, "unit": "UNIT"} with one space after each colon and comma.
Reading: {"value": 901018.74, "unit": "ft³"}
